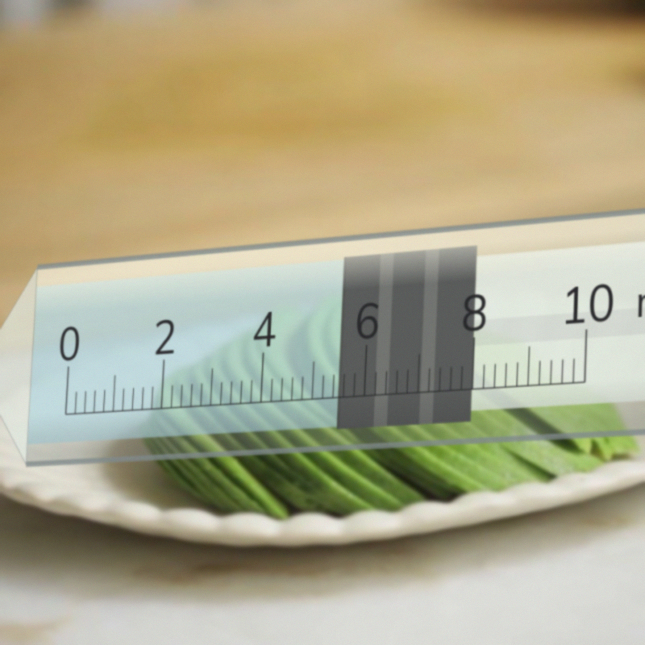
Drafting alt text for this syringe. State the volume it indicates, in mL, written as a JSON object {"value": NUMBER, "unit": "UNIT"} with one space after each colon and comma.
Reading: {"value": 5.5, "unit": "mL"}
